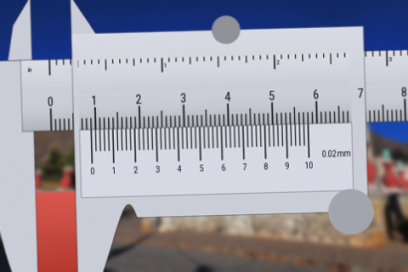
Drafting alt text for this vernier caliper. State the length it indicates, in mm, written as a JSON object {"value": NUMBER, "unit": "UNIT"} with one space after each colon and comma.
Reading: {"value": 9.0, "unit": "mm"}
